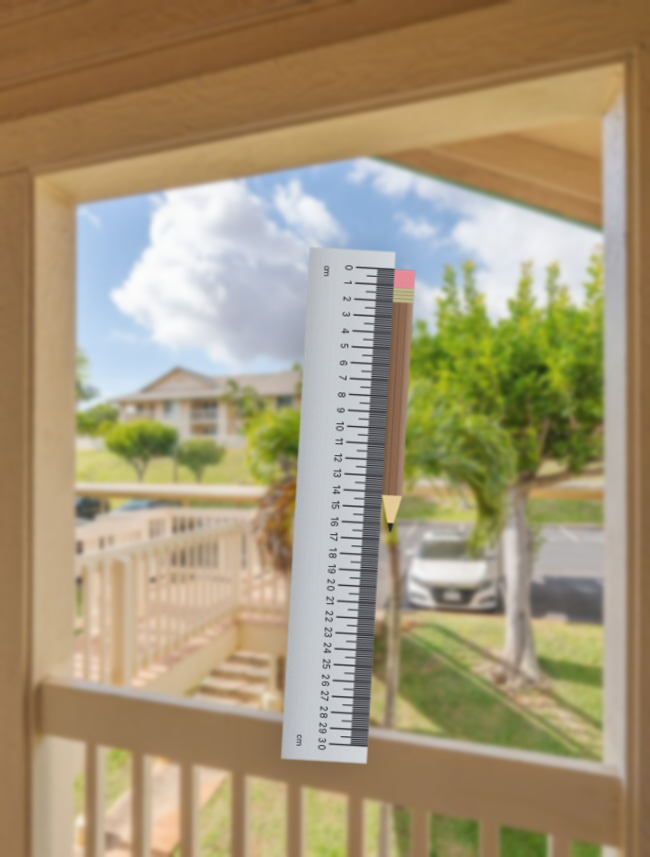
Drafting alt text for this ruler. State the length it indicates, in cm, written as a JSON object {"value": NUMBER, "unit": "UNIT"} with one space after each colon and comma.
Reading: {"value": 16.5, "unit": "cm"}
